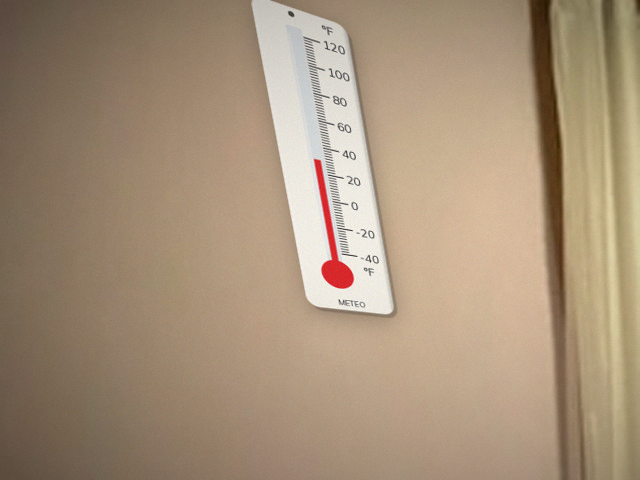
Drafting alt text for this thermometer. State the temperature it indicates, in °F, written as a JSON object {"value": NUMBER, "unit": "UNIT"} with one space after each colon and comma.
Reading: {"value": 30, "unit": "°F"}
